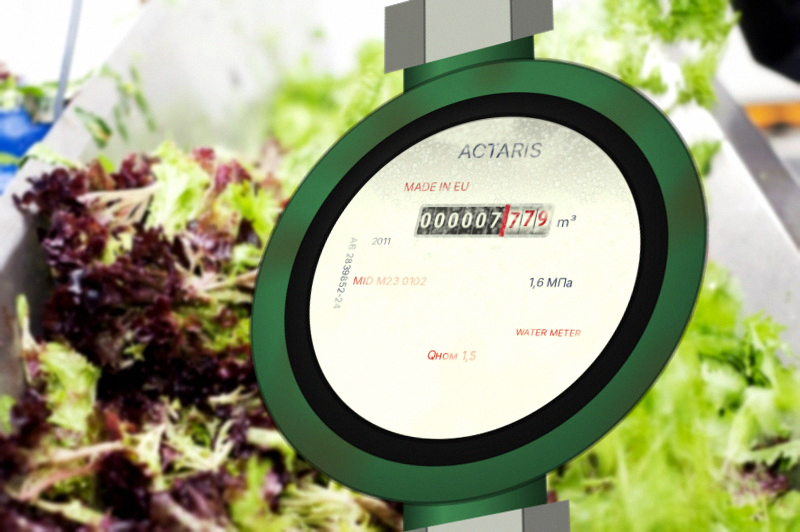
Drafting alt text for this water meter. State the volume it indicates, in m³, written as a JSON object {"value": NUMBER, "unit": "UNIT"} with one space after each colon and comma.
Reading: {"value": 7.779, "unit": "m³"}
